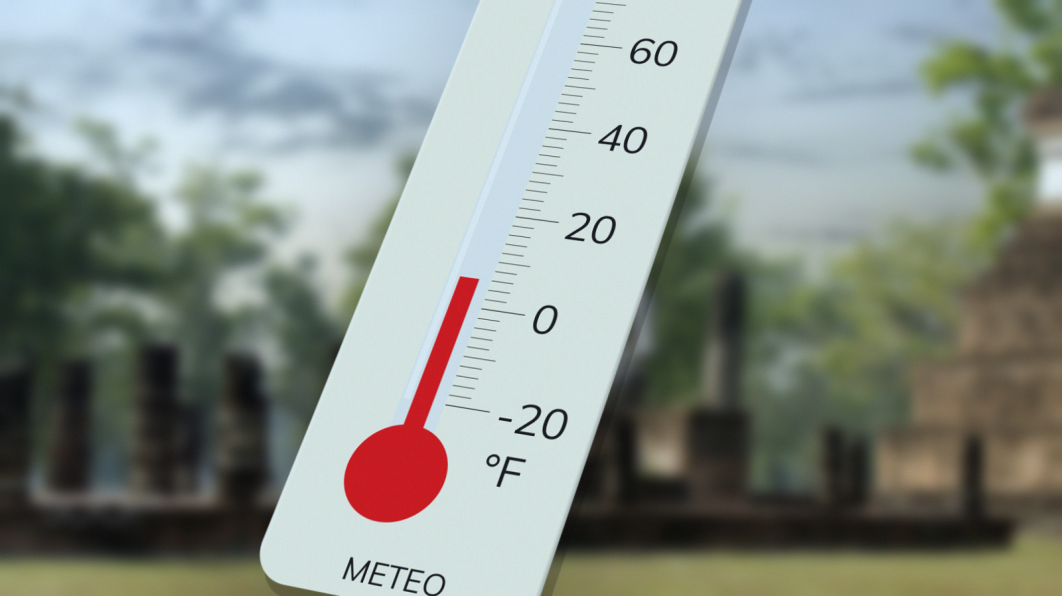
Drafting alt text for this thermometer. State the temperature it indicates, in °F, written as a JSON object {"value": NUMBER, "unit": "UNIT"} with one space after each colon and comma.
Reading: {"value": 6, "unit": "°F"}
